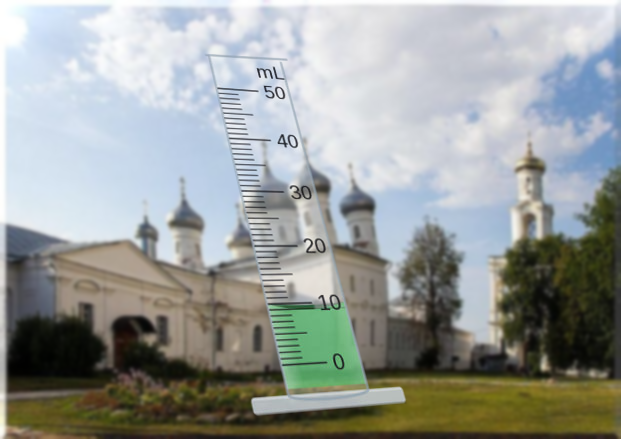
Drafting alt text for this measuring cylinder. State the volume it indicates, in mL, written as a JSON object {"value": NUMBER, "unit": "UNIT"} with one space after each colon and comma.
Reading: {"value": 9, "unit": "mL"}
